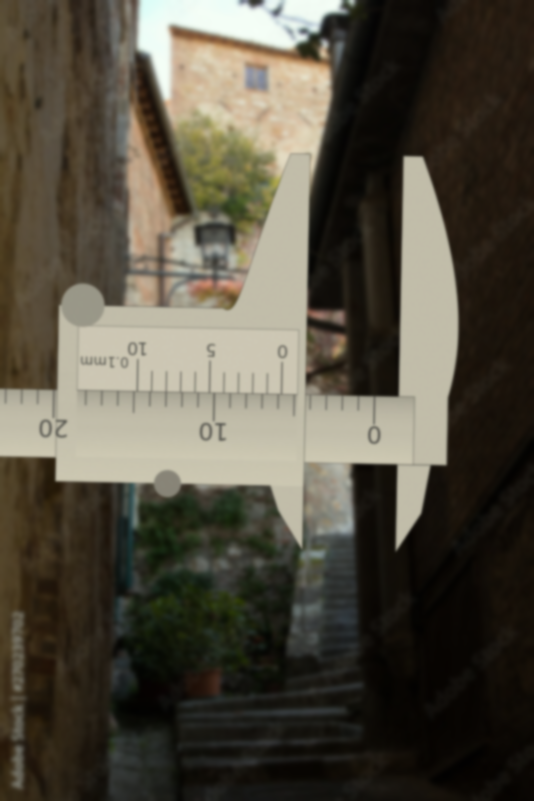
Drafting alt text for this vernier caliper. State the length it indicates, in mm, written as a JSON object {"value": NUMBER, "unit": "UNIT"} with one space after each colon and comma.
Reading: {"value": 5.8, "unit": "mm"}
